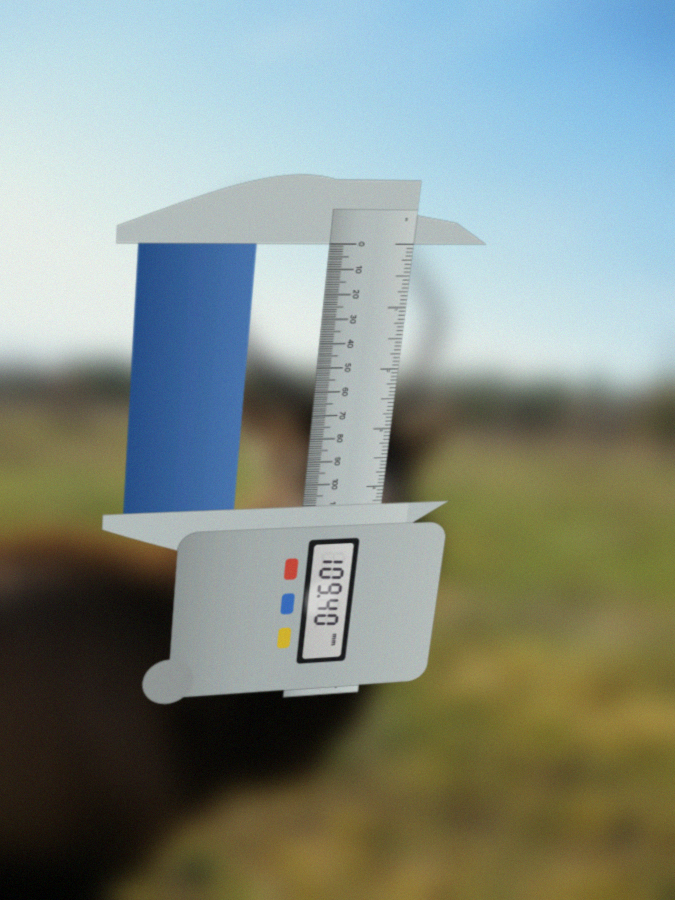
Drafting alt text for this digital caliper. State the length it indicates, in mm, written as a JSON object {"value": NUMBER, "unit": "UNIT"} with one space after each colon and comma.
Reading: {"value": 109.40, "unit": "mm"}
